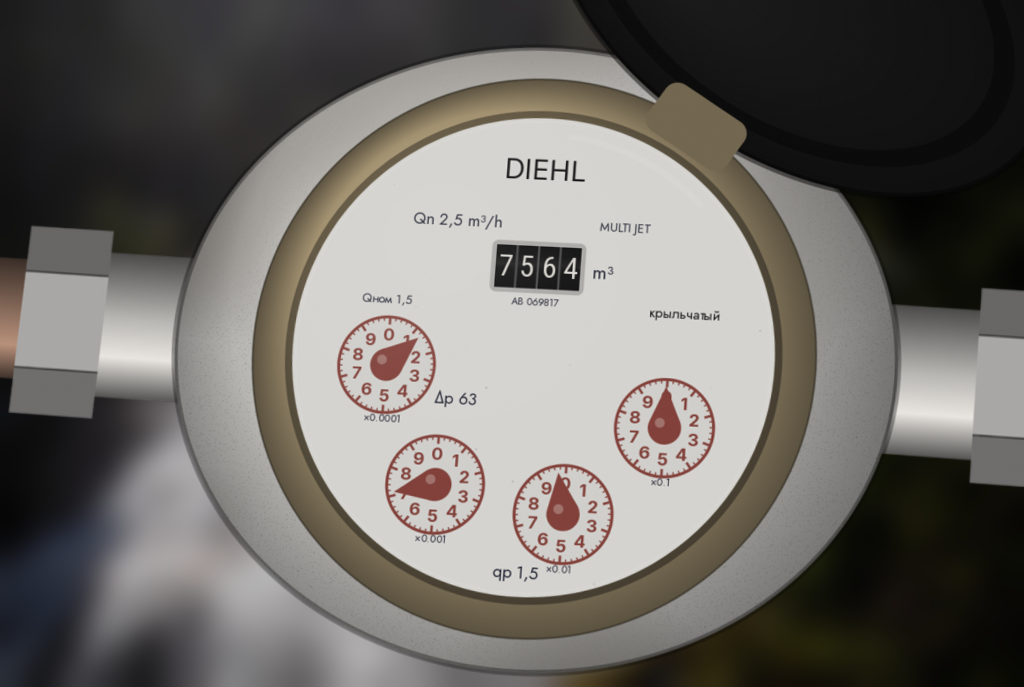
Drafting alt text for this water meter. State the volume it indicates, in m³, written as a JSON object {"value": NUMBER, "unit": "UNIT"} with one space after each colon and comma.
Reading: {"value": 7563.9971, "unit": "m³"}
